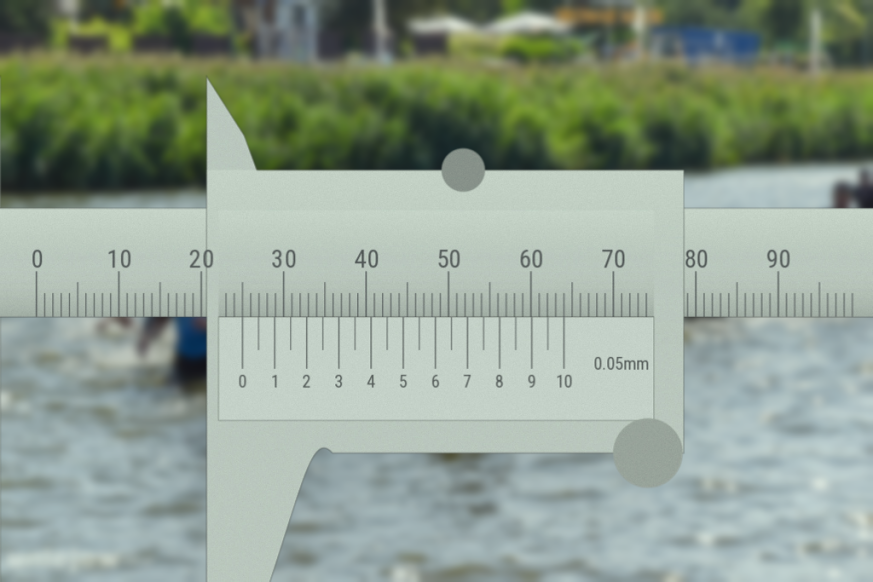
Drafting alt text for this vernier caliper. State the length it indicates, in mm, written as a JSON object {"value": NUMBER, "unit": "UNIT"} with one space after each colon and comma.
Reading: {"value": 25.0, "unit": "mm"}
